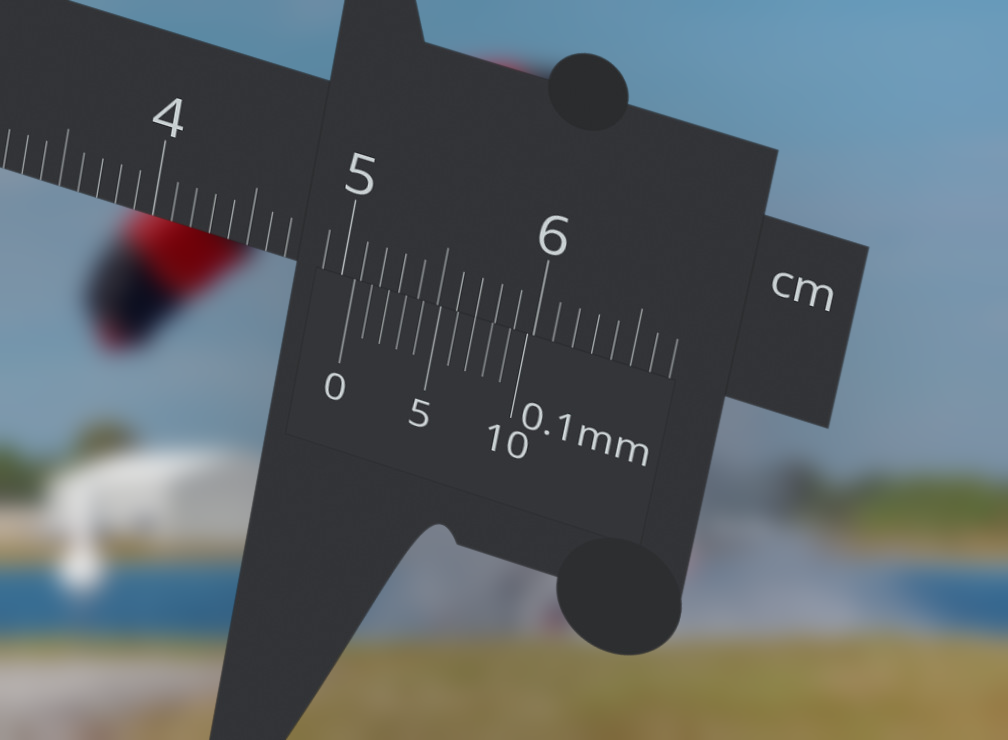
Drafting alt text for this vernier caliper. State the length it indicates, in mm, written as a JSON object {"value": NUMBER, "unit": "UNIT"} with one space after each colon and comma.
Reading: {"value": 50.7, "unit": "mm"}
